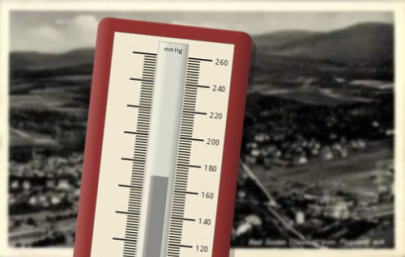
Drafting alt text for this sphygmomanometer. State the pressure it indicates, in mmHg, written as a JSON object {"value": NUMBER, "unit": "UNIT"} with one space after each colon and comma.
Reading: {"value": 170, "unit": "mmHg"}
